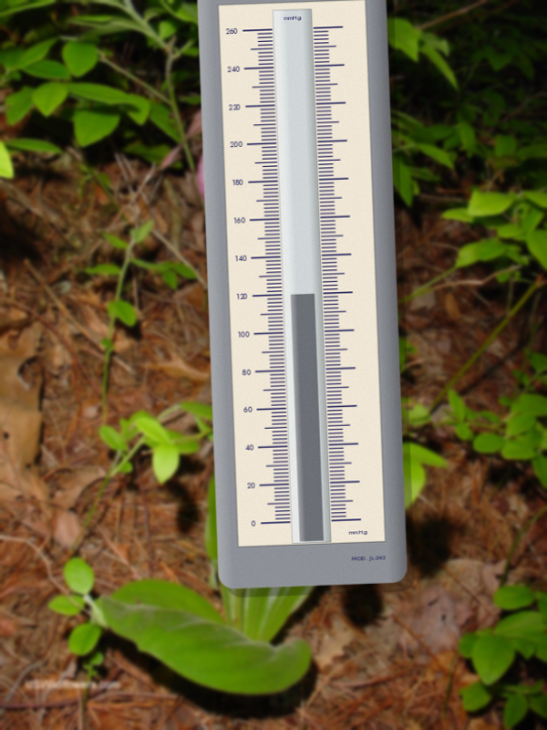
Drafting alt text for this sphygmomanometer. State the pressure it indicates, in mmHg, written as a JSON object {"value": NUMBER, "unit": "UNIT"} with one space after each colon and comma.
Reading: {"value": 120, "unit": "mmHg"}
